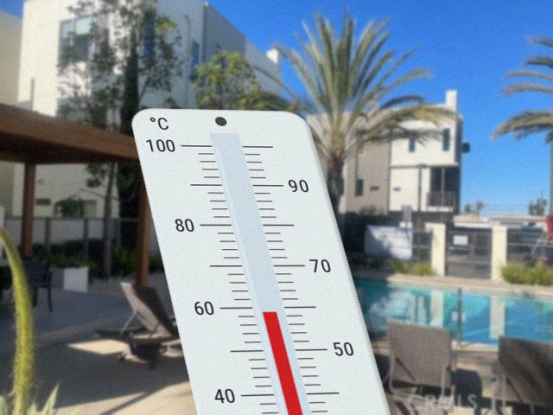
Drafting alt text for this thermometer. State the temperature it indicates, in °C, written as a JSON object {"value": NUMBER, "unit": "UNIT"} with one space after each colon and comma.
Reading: {"value": 59, "unit": "°C"}
